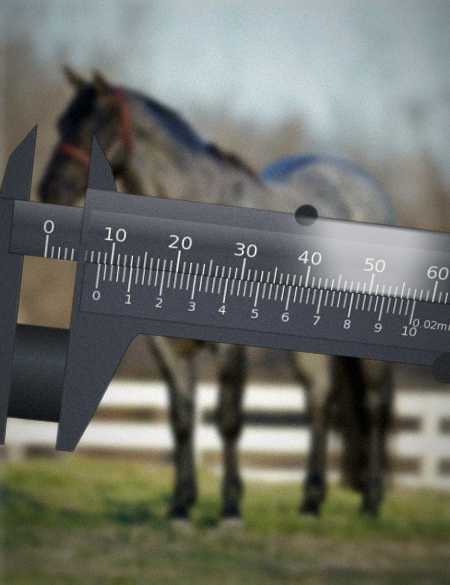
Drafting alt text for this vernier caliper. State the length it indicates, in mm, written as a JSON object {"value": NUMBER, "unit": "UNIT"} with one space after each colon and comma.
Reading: {"value": 8.2, "unit": "mm"}
